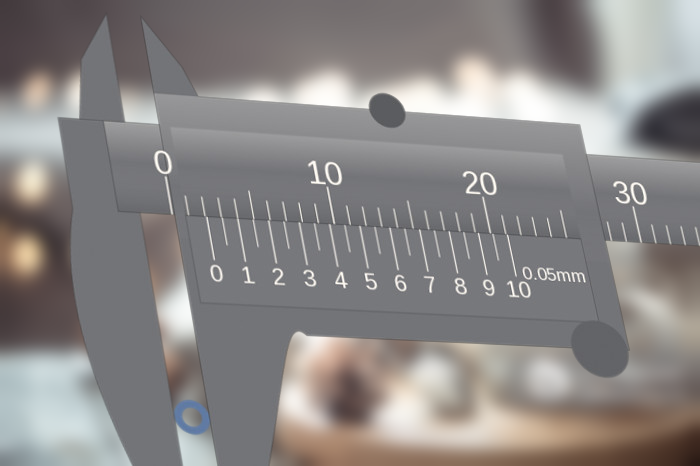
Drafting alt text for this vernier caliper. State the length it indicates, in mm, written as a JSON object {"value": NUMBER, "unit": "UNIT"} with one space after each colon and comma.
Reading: {"value": 2.1, "unit": "mm"}
